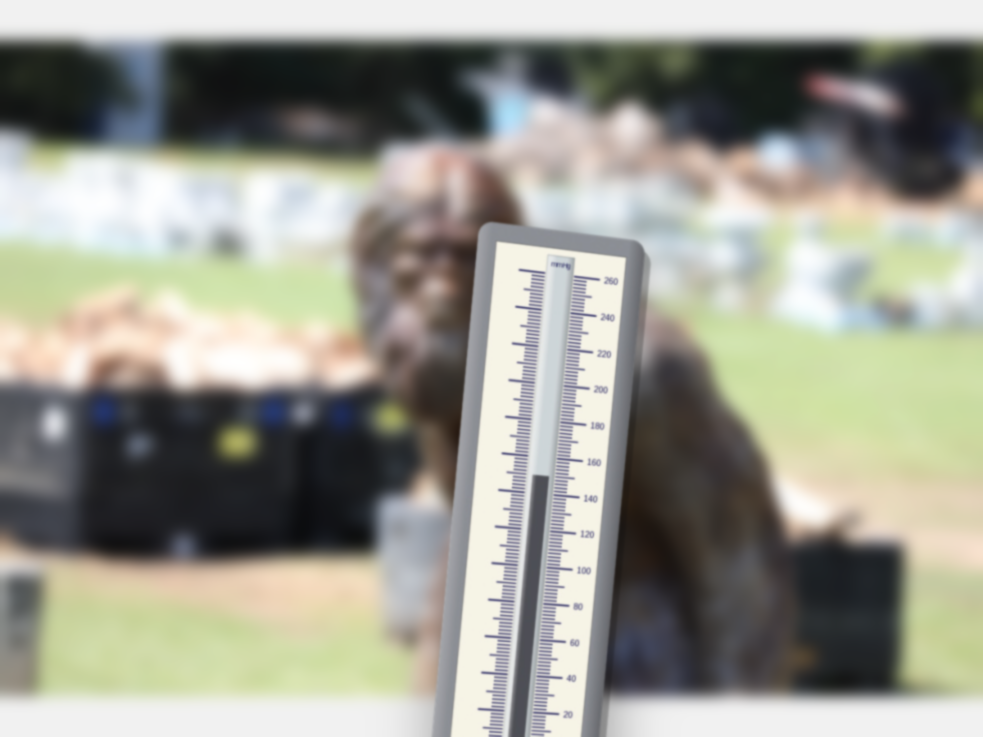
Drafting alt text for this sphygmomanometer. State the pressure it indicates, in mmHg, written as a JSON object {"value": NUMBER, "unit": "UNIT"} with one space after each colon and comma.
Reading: {"value": 150, "unit": "mmHg"}
